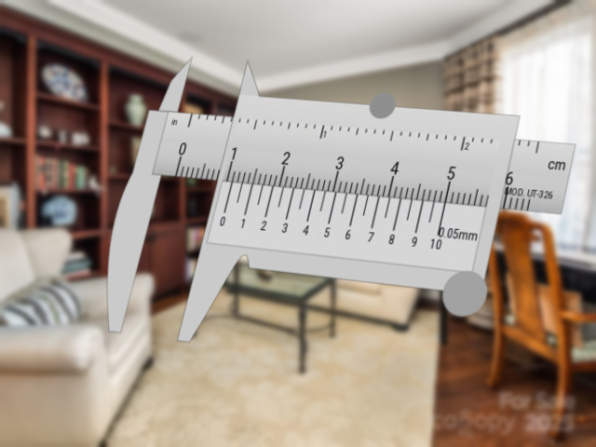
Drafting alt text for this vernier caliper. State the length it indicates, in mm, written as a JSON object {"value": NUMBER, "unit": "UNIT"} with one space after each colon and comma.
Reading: {"value": 11.0, "unit": "mm"}
